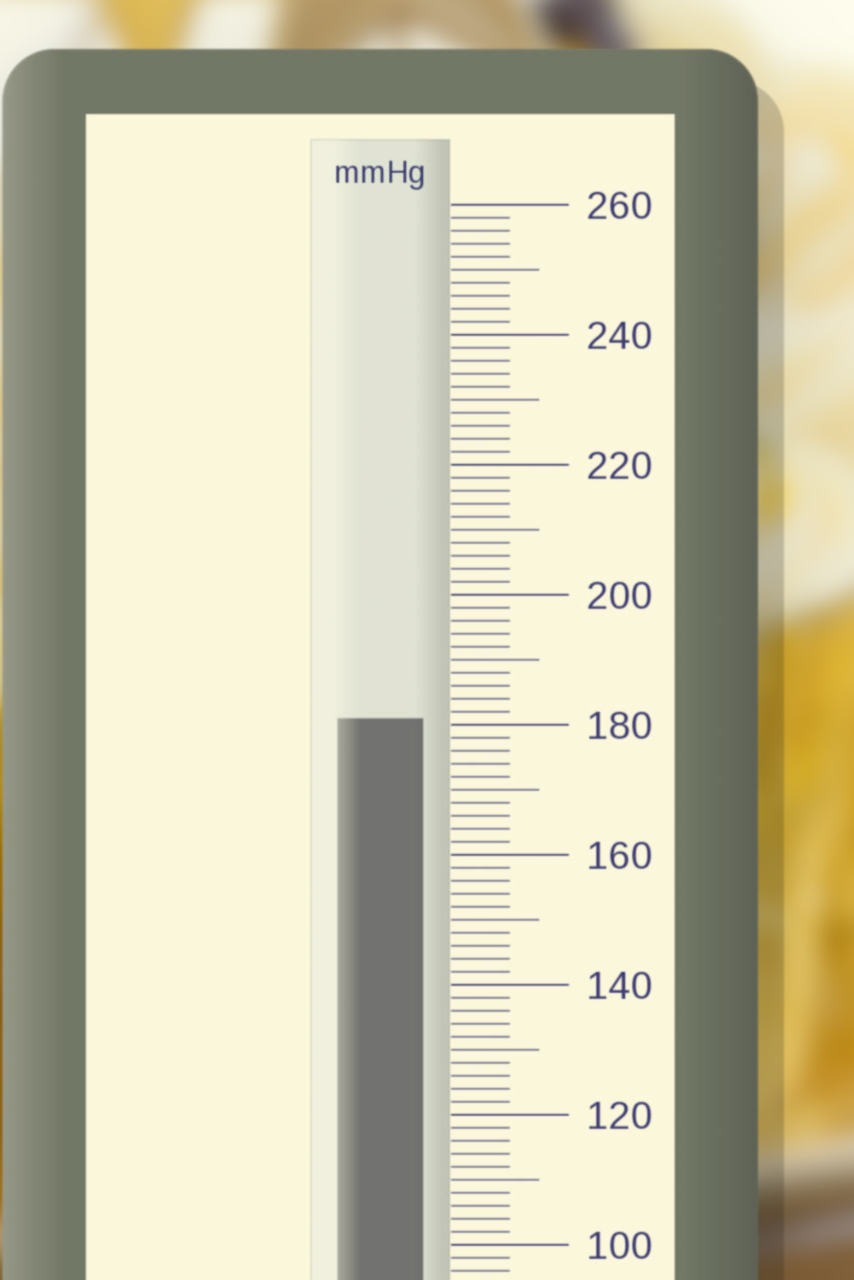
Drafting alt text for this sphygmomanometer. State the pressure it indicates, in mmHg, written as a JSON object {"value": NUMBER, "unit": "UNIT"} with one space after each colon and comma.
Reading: {"value": 181, "unit": "mmHg"}
